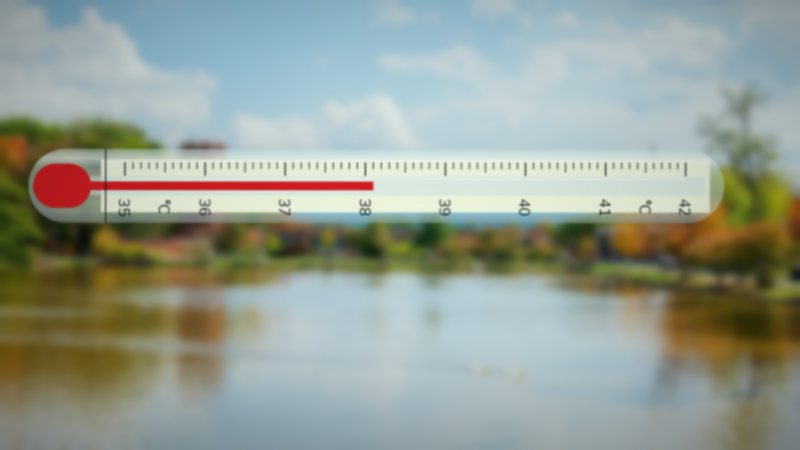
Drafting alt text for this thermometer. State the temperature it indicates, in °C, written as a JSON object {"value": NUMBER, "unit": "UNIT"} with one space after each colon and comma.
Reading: {"value": 38.1, "unit": "°C"}
